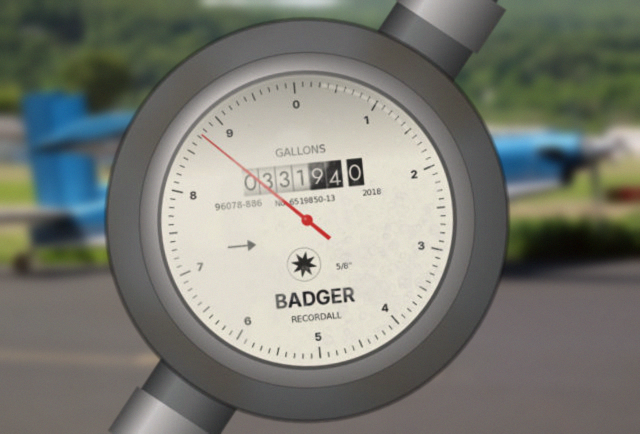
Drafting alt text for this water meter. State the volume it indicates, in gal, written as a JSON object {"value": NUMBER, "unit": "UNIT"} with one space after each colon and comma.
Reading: {"value": 331938.7, "unit": "gal"}
